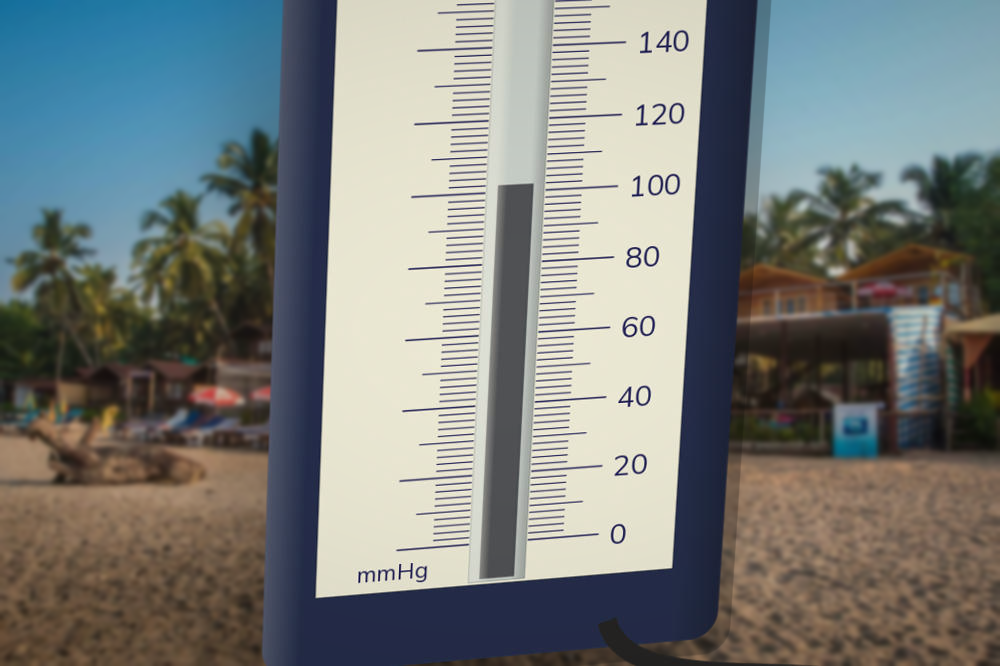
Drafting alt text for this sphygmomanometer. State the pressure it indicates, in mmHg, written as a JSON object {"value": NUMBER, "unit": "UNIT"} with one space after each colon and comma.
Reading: {"value": 102, "unit": "mmHg"}
